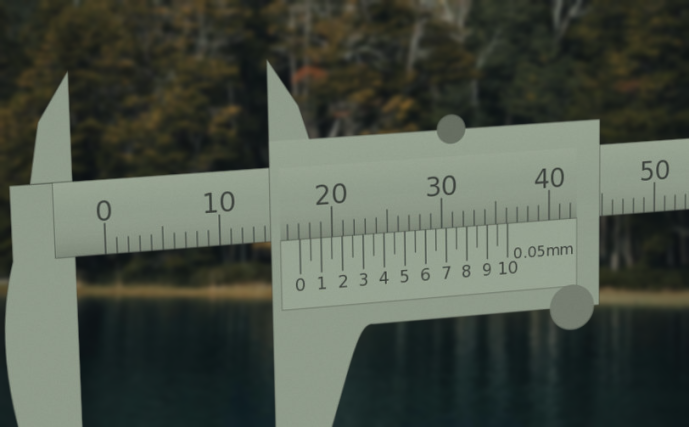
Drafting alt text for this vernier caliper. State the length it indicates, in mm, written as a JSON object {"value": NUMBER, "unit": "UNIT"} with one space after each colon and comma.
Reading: {"value": 17.1, "unit": "mm"}
